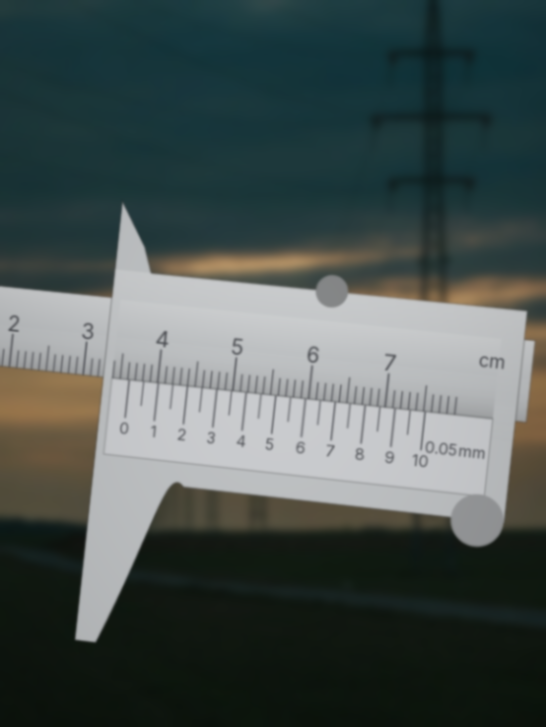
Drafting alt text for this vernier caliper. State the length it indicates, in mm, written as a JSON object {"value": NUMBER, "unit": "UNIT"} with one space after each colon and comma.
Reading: {"value": 36.2, "unit": "mm"}
